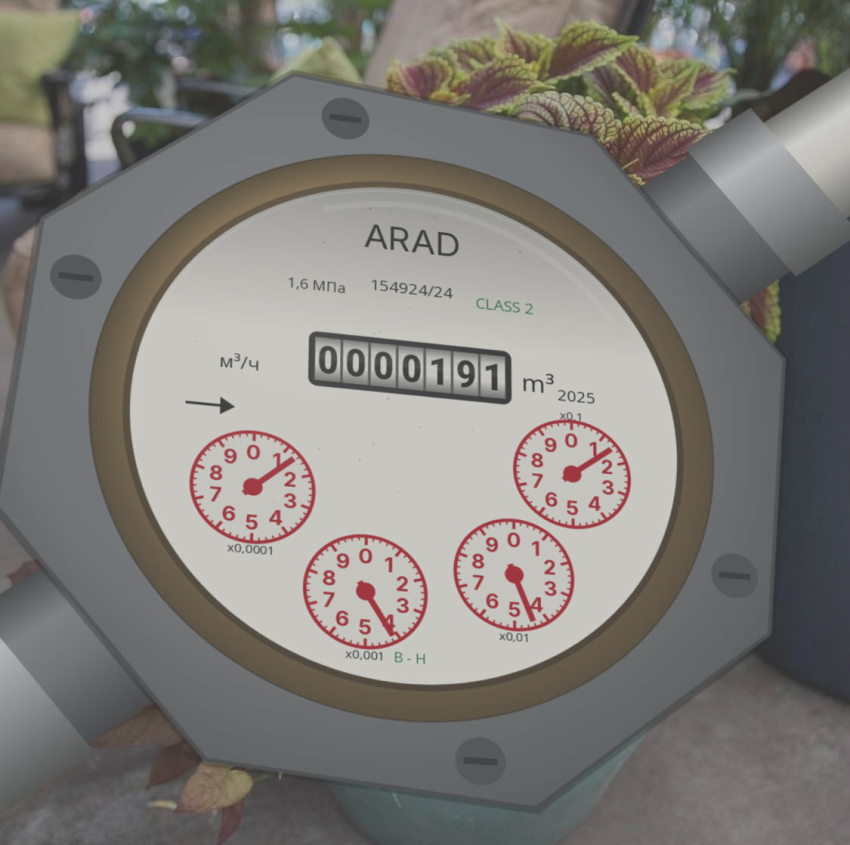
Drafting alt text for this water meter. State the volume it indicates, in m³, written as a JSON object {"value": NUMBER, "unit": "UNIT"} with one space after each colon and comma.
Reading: {"value": 191.1441, "unit": "m³"}
